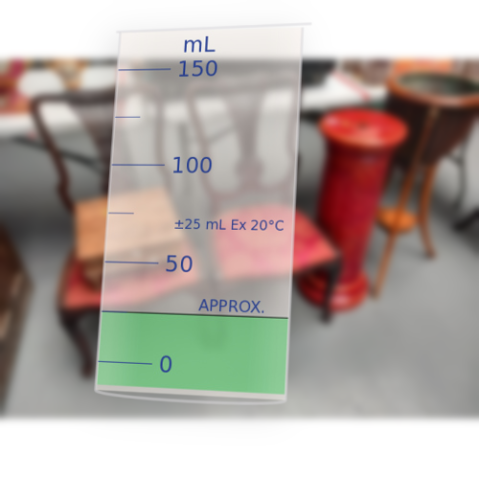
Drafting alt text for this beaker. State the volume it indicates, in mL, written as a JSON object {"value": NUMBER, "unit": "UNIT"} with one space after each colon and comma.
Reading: {"value": 25, "unit": "mL"}
